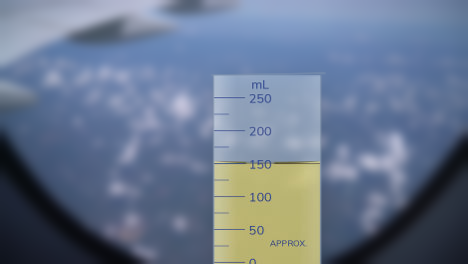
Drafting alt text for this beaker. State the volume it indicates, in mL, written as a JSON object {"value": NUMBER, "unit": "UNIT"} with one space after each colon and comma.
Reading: {"value": 150, "unit": "mL"}
